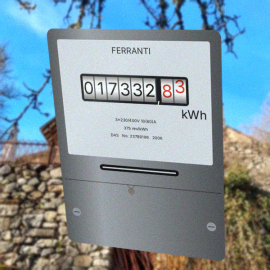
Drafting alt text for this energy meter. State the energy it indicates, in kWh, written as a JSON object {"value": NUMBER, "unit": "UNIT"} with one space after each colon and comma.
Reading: {"value": 17332.83, "unit": "kWh"}
